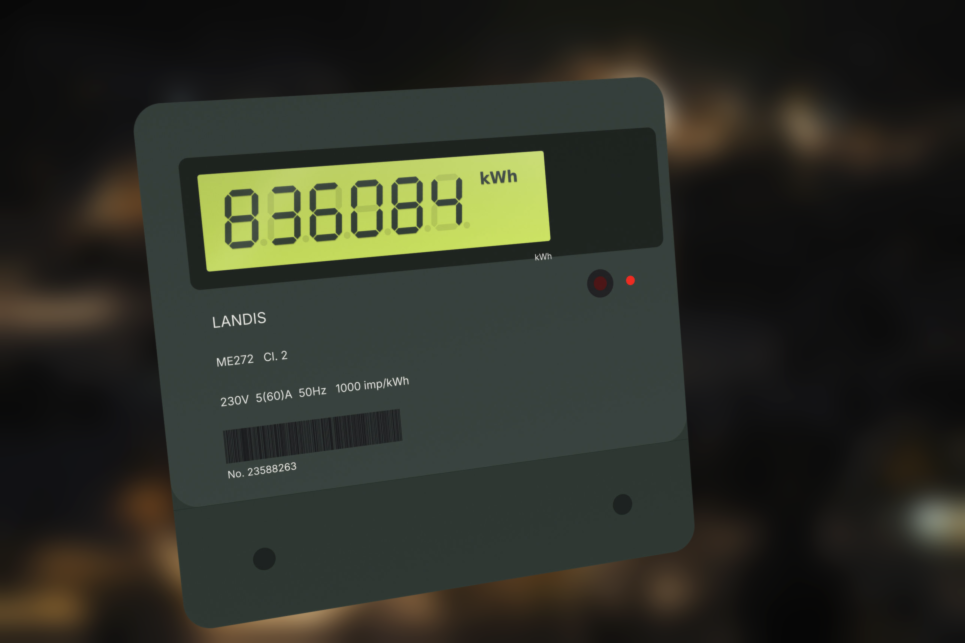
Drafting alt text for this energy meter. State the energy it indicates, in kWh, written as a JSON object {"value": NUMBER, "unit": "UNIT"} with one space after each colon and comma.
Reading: {"value": 836084, "unit": "kWh"}
